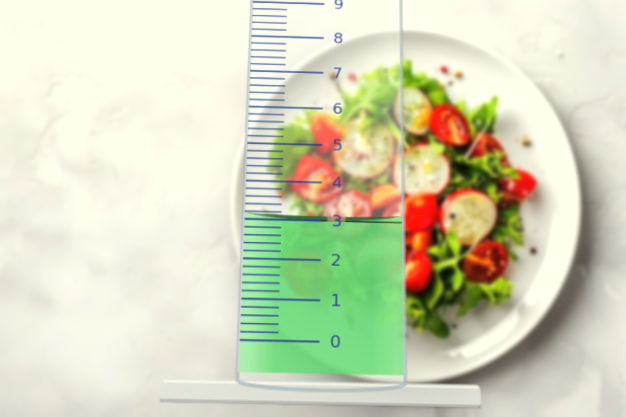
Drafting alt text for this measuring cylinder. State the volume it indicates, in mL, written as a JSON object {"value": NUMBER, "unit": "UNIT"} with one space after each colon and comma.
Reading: {"value": 3, "unit": "mL"}
